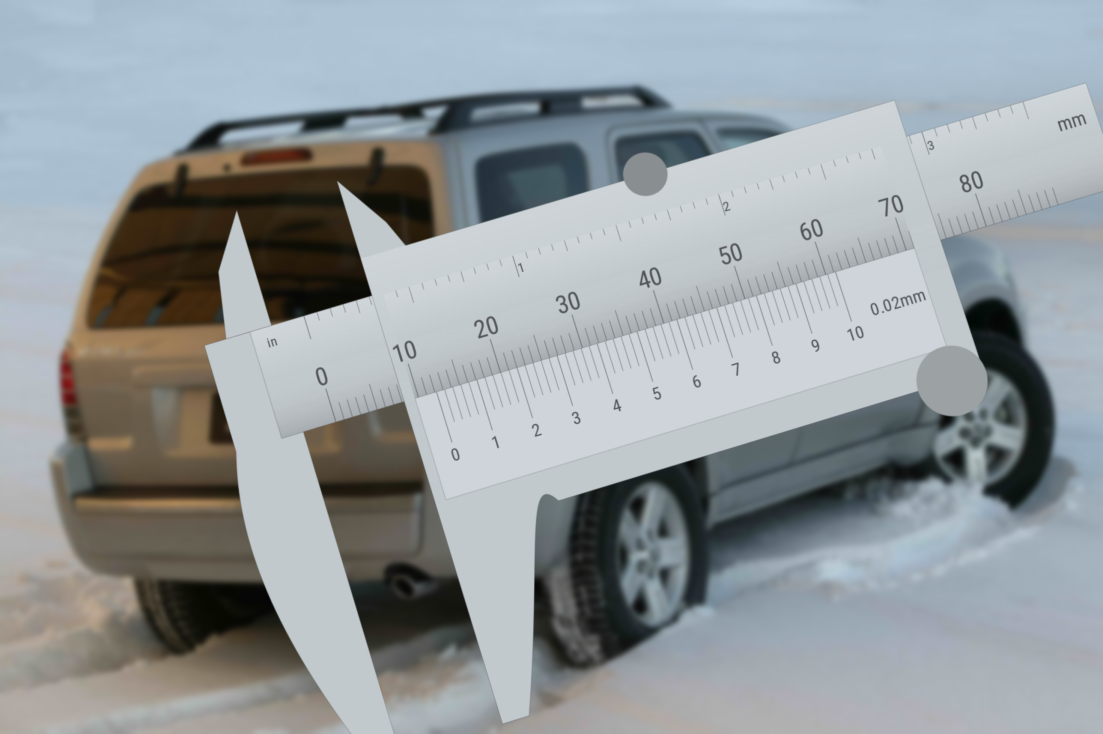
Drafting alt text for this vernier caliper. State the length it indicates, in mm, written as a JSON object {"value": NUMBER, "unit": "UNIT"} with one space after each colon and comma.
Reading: {"value": 12.2, "unit": "mm"}
